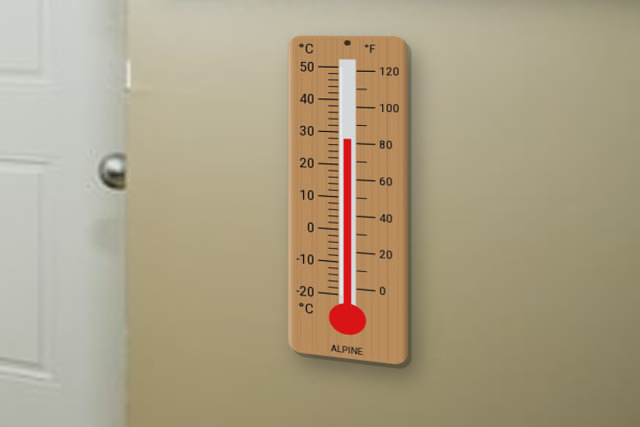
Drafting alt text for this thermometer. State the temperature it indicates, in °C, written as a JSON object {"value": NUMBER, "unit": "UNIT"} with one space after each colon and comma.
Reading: {"value": 28, "unit": "°C"}
